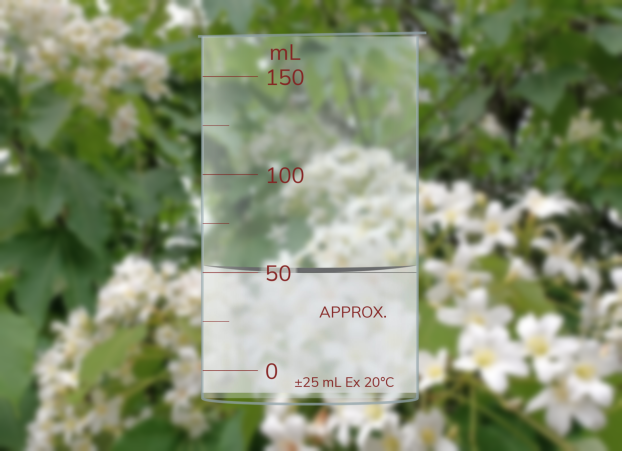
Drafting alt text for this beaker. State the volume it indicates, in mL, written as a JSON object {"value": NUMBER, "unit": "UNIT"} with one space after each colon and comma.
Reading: {"value": 50, "unit": "mL"}
